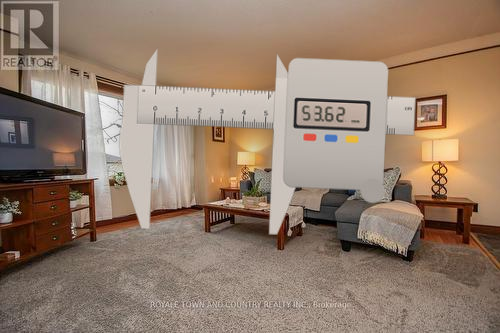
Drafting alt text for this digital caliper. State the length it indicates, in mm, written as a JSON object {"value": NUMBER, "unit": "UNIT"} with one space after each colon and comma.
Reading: {"value": 53.62, "unit": "mm"}
